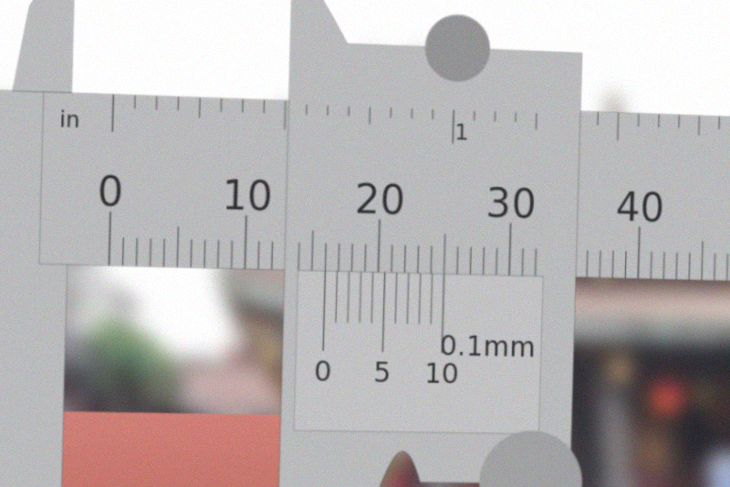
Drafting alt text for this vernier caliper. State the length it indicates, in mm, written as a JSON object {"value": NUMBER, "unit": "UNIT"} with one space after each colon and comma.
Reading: {"value": 16.0, "unit": "mm"}
